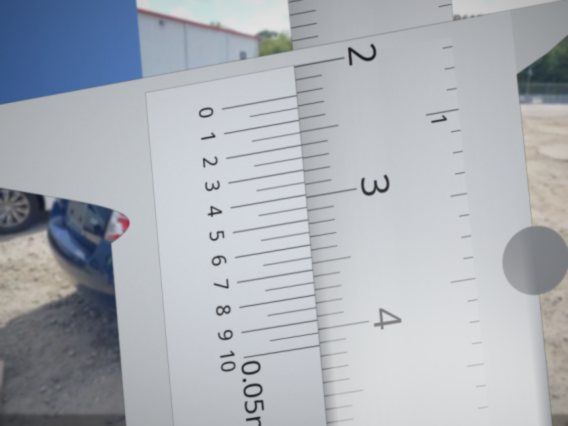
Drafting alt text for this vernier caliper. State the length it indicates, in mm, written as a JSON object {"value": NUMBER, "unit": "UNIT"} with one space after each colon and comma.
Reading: {"value": 22.2, "unit": "mm"}
